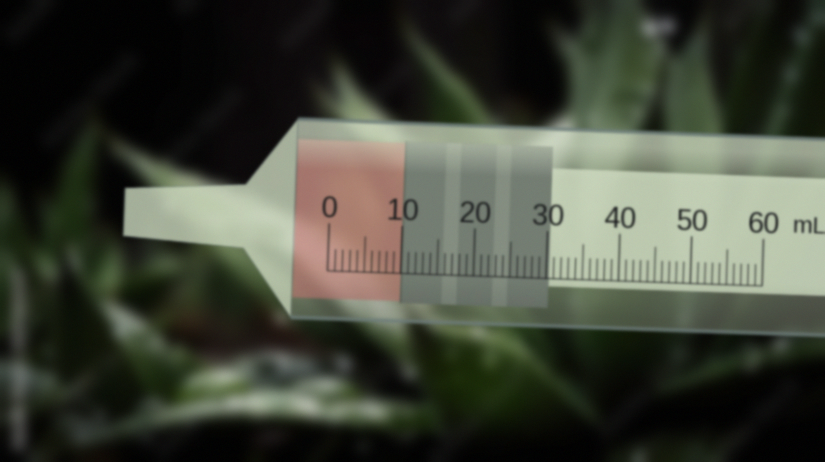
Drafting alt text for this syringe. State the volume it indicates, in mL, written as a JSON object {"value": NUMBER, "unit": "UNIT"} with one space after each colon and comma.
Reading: {"value": 10, "unit": "mL"}
